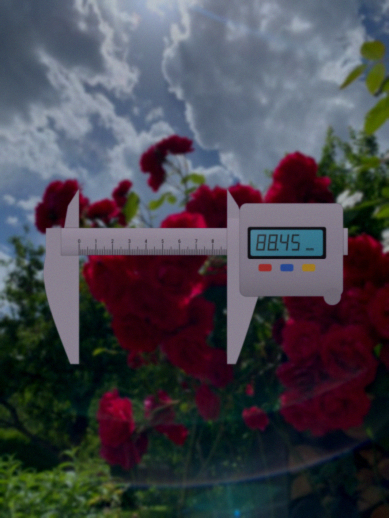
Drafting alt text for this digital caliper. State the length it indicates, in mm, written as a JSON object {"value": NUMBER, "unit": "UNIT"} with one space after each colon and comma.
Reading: {"value": 88.45, "unit": "mm"}
